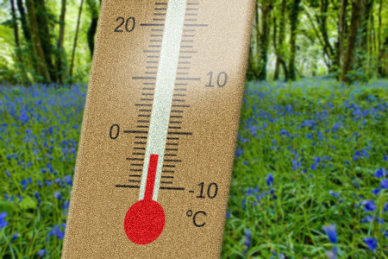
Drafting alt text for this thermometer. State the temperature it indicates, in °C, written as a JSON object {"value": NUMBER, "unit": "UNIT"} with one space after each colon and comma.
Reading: {"value": -4, "unit": "°C"}
